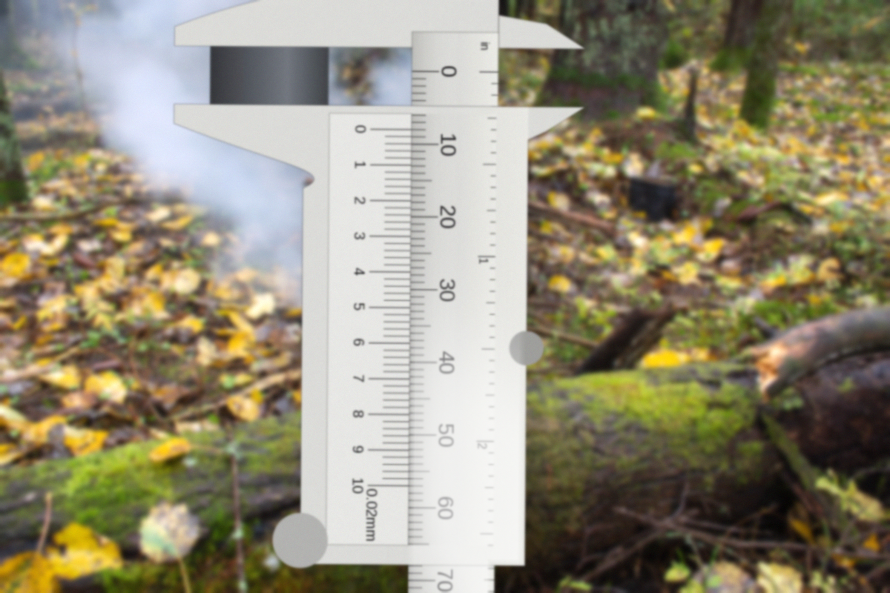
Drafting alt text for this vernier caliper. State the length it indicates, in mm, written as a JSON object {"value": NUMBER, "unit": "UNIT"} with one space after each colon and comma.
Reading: {"value": 8.0, "unit": "mm"}
